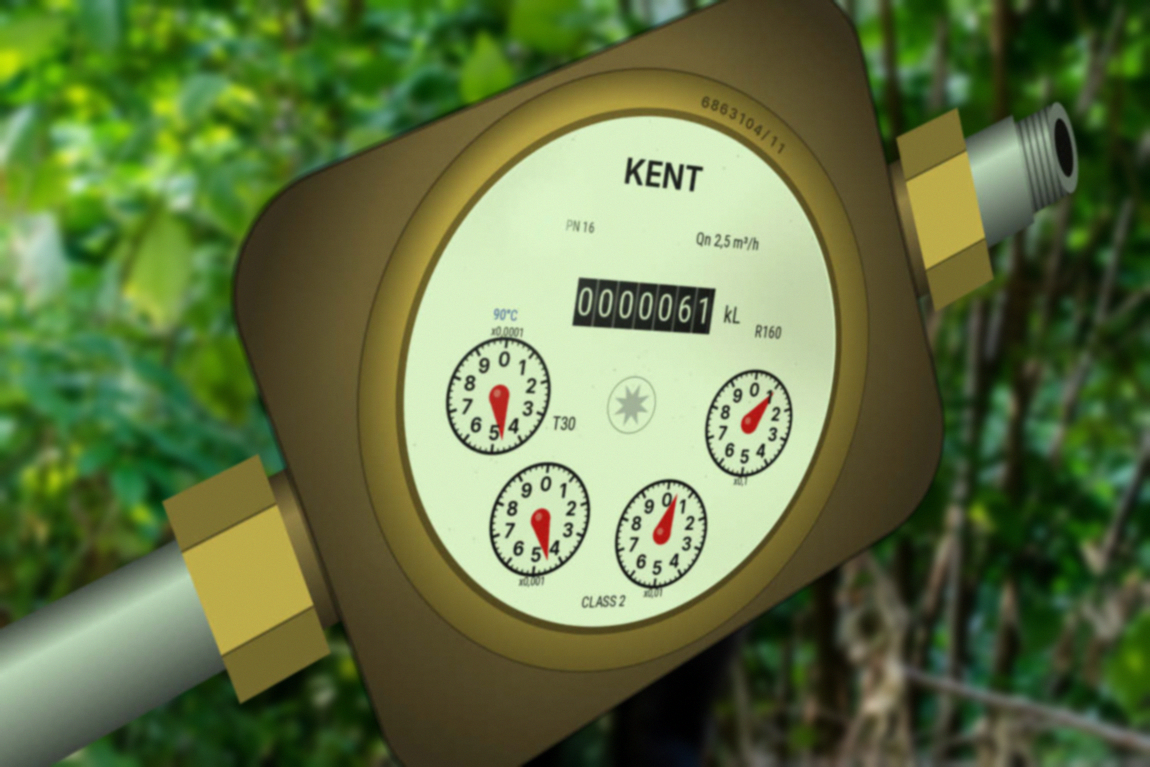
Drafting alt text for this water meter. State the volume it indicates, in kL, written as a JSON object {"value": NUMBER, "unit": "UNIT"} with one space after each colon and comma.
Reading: {"value": 61.1044, "unit": "kL"}
